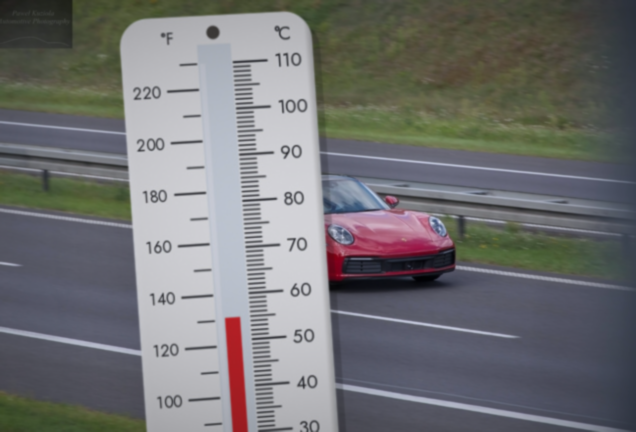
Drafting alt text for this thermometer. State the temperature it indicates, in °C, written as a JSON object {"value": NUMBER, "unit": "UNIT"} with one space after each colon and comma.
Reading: {"value": 55, "unit": "°C"}
